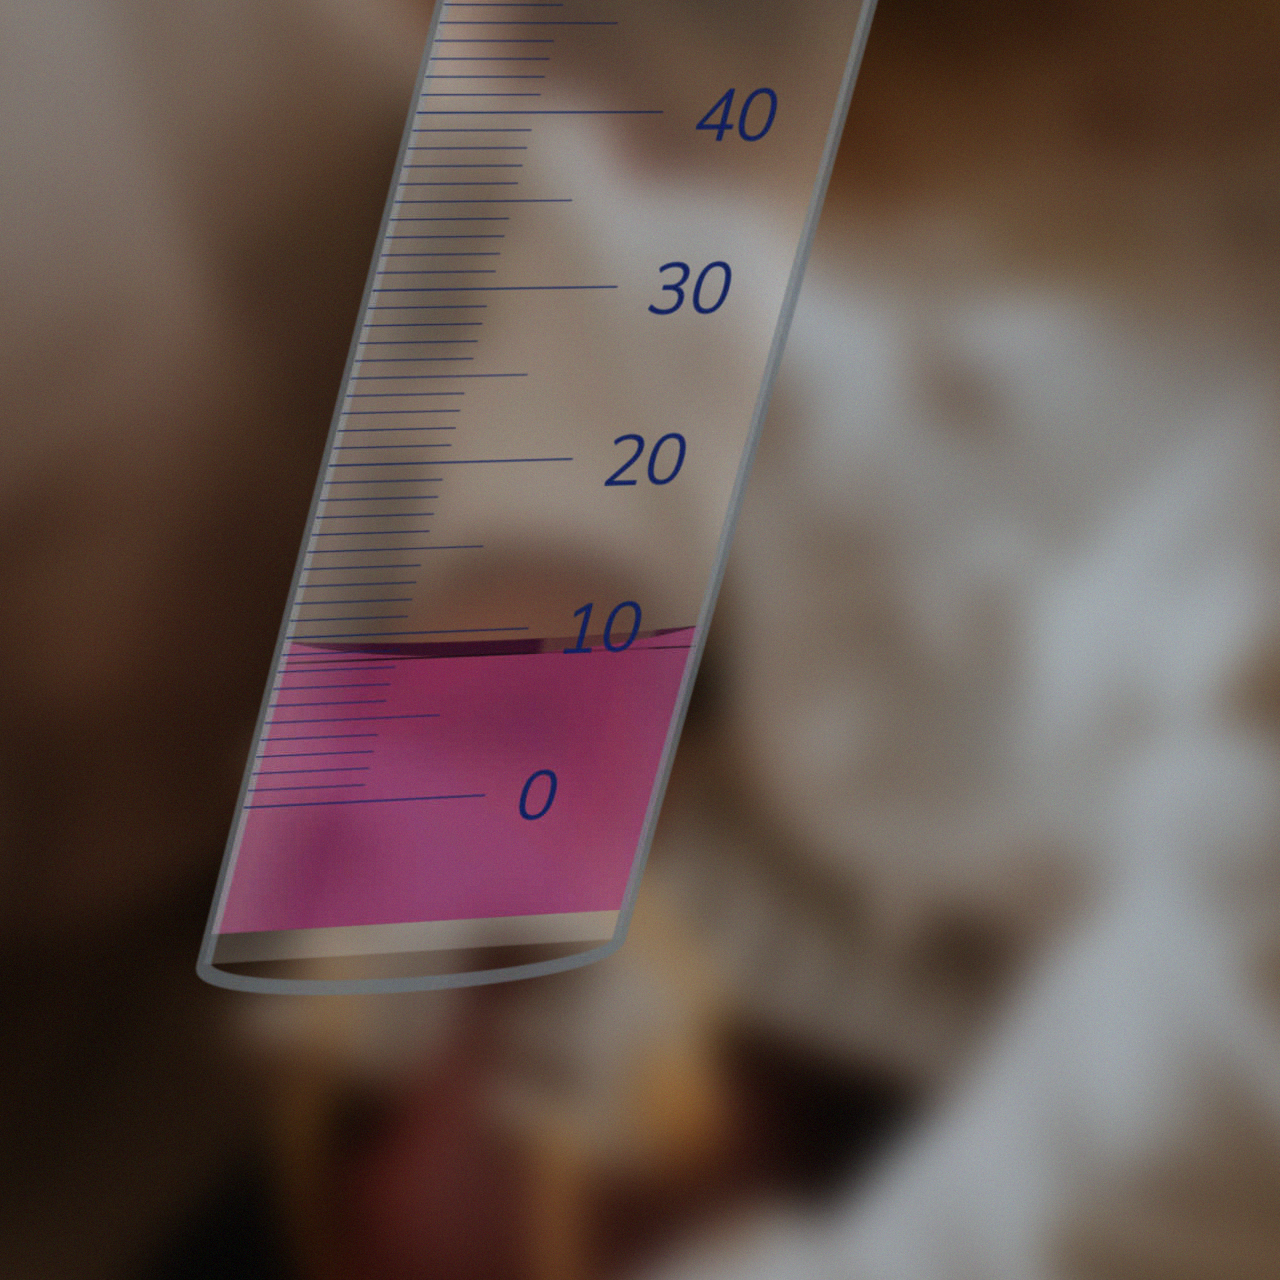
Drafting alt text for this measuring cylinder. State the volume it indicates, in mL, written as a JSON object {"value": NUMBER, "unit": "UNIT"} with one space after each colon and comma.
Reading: {"value": 8.5, "unit": "mL"}
